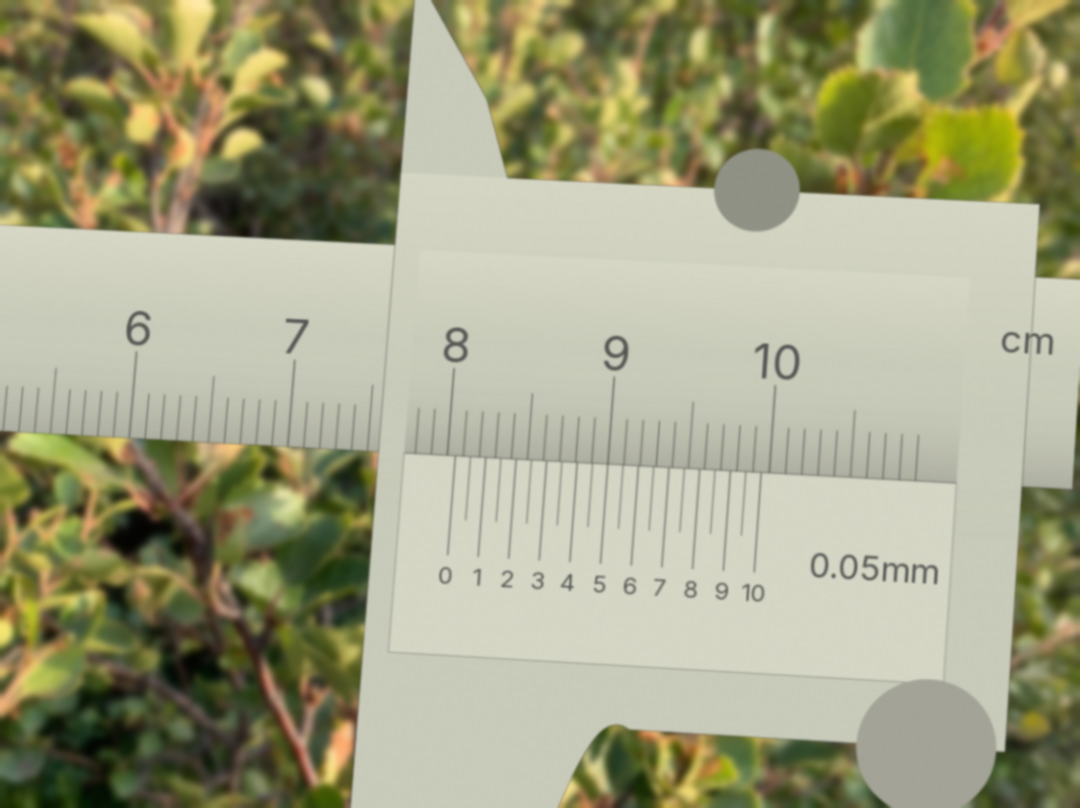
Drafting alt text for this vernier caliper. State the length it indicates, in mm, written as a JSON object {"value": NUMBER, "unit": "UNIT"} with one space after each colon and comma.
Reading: {"value": 80.5, "unit": "mm"}
